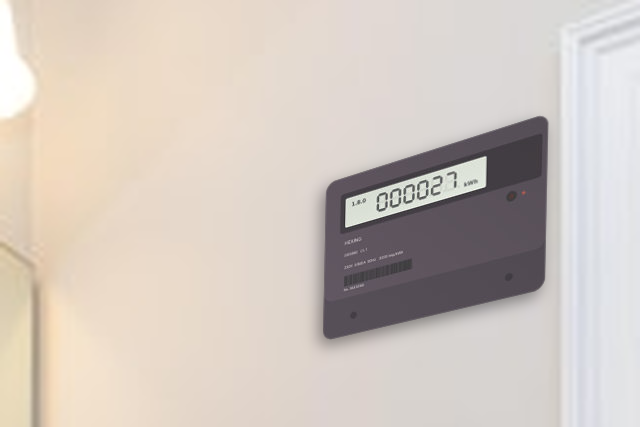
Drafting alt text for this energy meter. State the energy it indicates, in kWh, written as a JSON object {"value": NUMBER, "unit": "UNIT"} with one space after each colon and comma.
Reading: {"value": 27, "unit": "kWh"}
